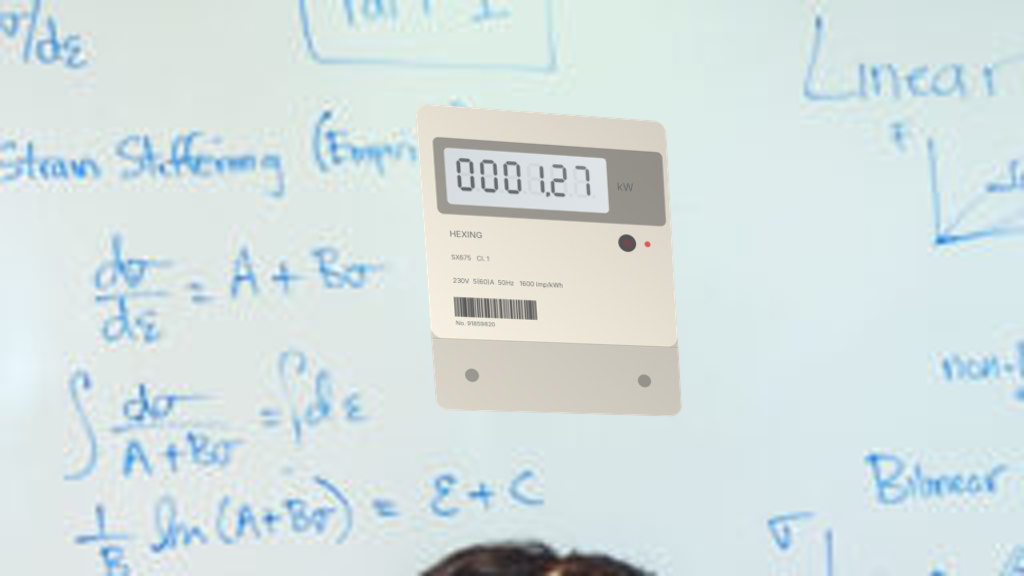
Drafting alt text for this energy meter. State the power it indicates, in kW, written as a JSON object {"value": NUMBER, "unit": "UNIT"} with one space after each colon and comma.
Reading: {"value": 1.27, "unit": "kW"}
